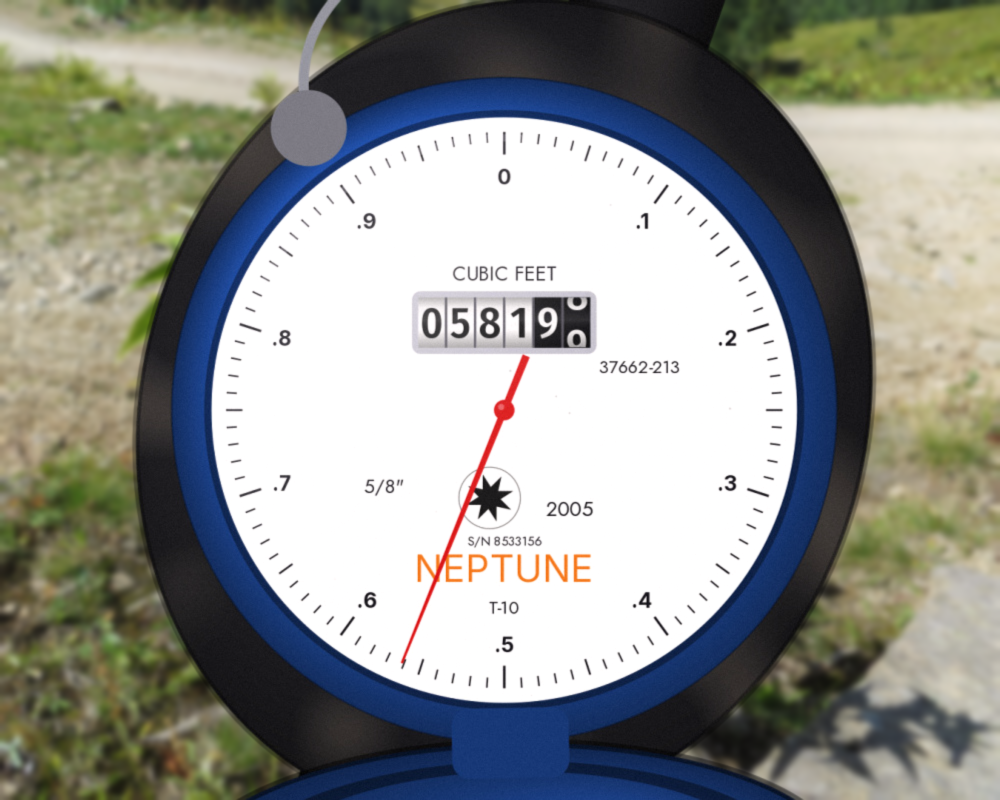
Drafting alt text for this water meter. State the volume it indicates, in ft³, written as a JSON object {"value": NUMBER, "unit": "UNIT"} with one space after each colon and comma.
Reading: {"value": 58198.56, "unit": "ft³"}
